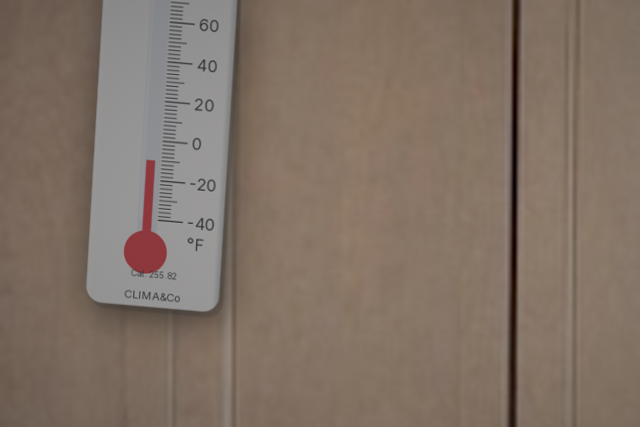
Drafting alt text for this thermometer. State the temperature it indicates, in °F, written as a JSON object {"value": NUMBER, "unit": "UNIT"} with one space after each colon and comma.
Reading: {"value": -10, "unit": "°F"}
